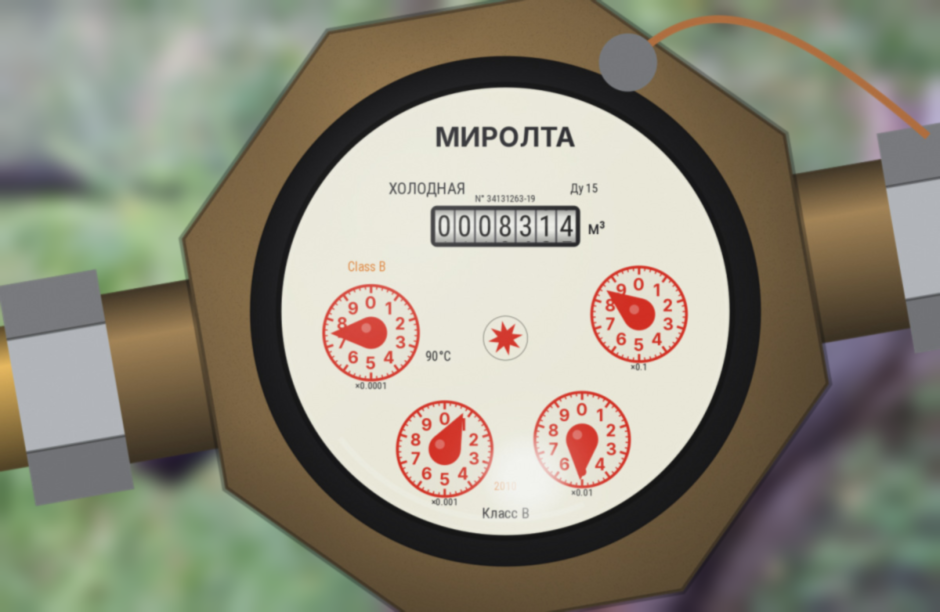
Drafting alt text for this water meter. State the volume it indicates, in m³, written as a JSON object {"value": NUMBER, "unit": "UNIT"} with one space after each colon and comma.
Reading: {"value": 8314.8507, "unit": "m³"}
